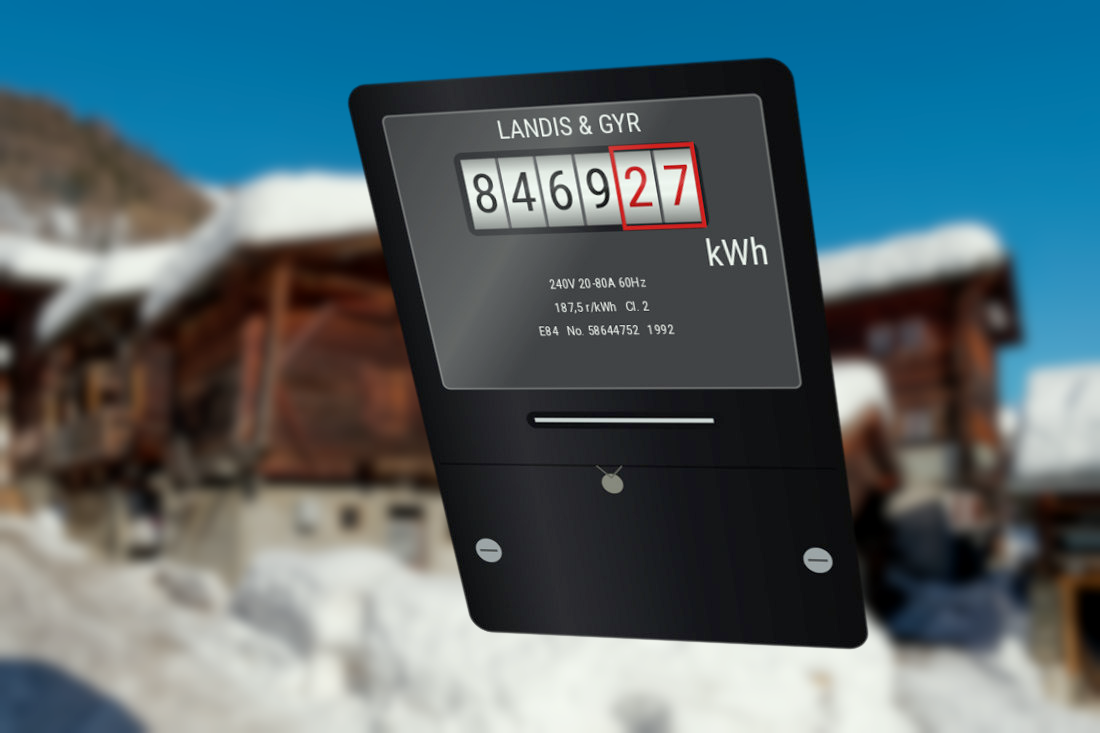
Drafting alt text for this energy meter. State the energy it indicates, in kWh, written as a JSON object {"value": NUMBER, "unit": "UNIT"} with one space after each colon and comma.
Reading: {"value": 8469.27, "unit": "kWh"}
